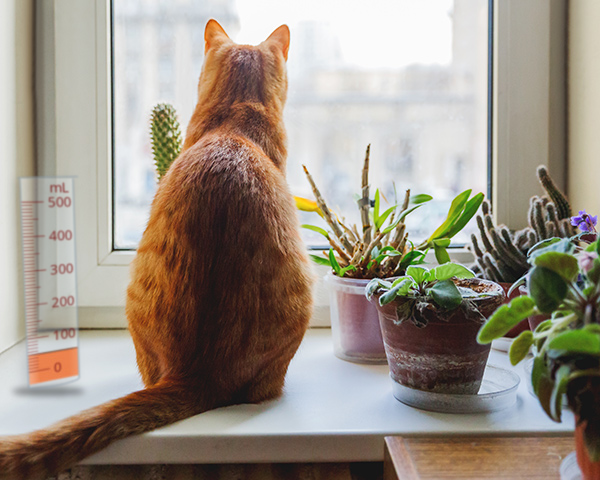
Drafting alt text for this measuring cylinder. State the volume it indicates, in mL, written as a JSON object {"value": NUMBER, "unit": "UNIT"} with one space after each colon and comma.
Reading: {"value": 50, "unit": "mL"}
